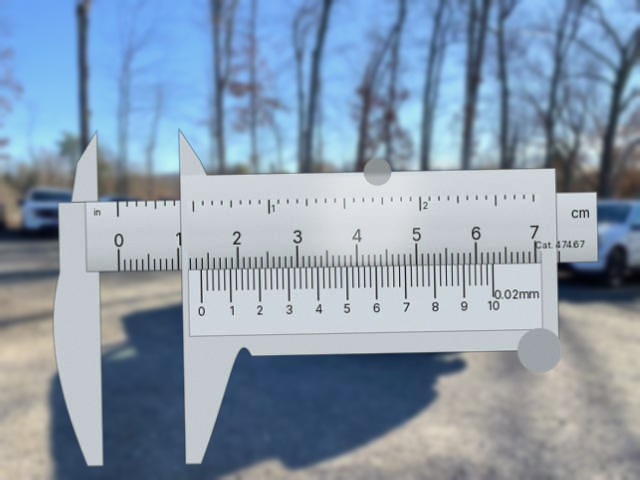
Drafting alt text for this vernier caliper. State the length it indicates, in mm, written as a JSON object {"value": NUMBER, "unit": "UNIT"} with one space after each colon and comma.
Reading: {"value": 13.8, "unit": "mm"}
